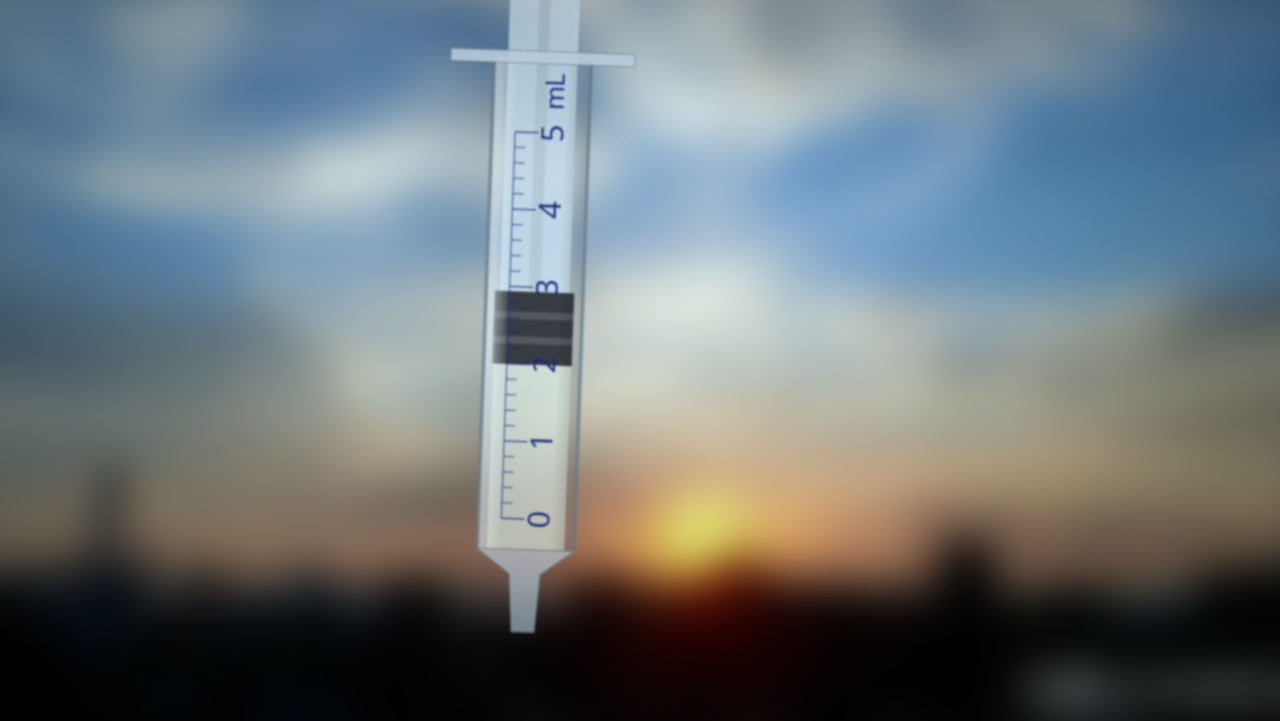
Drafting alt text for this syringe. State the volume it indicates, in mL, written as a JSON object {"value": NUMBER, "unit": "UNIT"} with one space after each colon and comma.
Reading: {"value": 2, "unit": "mL"}
